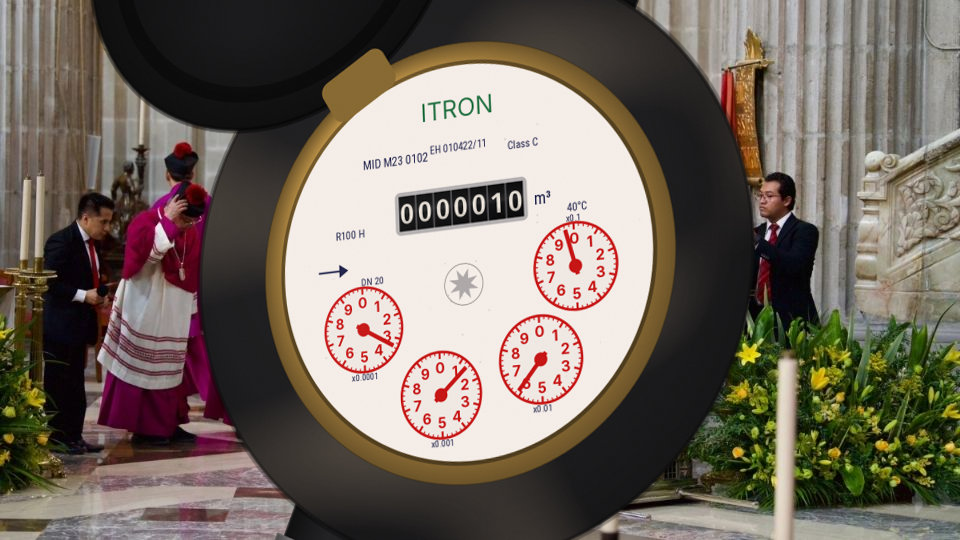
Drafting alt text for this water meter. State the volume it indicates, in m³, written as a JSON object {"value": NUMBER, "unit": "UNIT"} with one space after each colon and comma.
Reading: {"value": 9.9613, "unit": "m³"}
